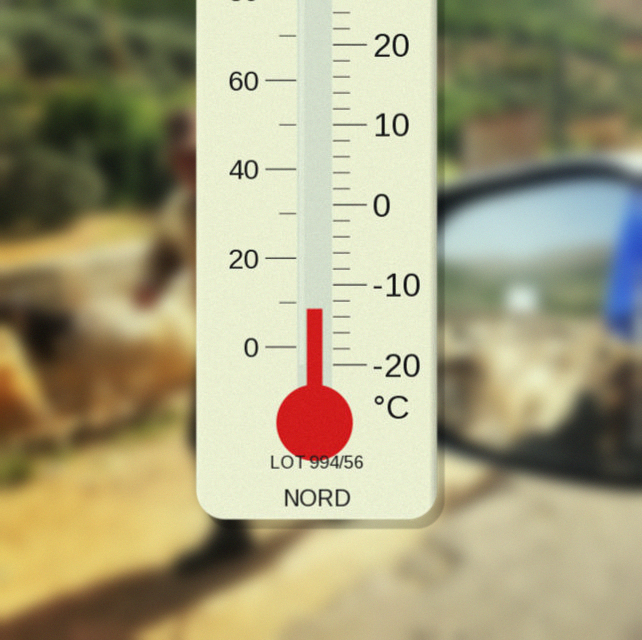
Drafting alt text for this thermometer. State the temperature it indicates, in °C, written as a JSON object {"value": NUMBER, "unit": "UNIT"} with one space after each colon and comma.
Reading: {"value": -13, "unit": "°C"}
